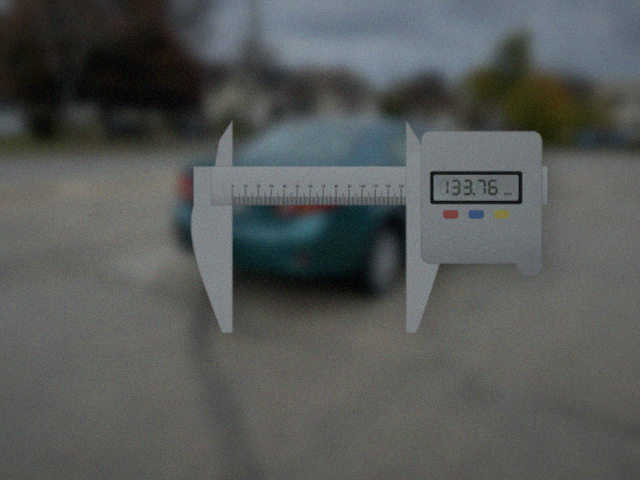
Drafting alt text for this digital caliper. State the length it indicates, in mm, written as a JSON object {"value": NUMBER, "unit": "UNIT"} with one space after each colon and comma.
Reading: {"value": 133.76, "unit": "mm"}
